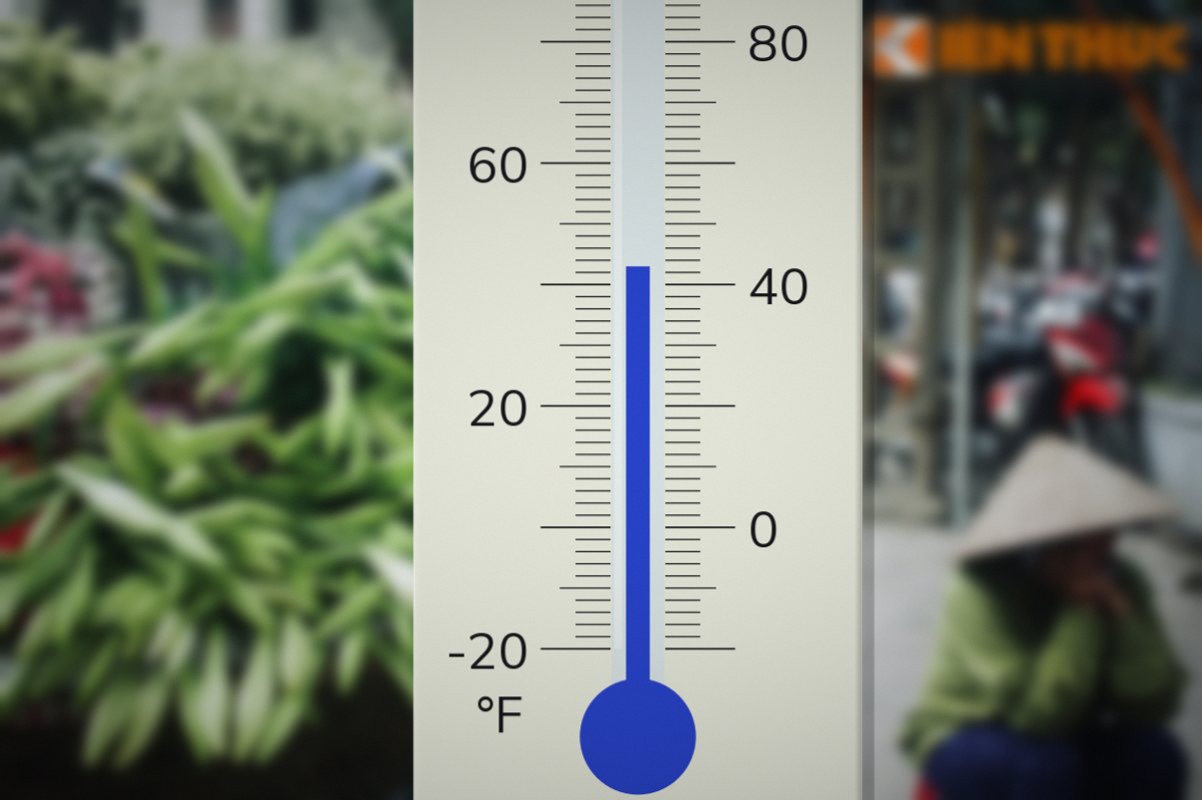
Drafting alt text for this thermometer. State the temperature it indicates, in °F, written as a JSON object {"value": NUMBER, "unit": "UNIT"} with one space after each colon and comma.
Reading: {"value": 43, "unit": "°F"}
